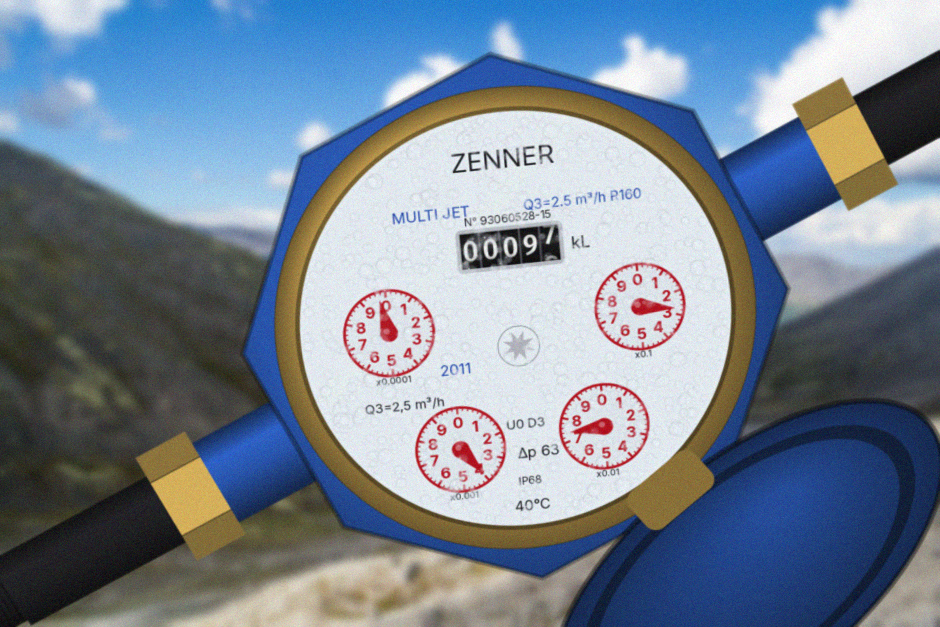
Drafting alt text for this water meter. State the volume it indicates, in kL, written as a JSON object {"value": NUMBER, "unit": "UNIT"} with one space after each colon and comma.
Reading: {"value": 97.2739, "unit": "kL"}
